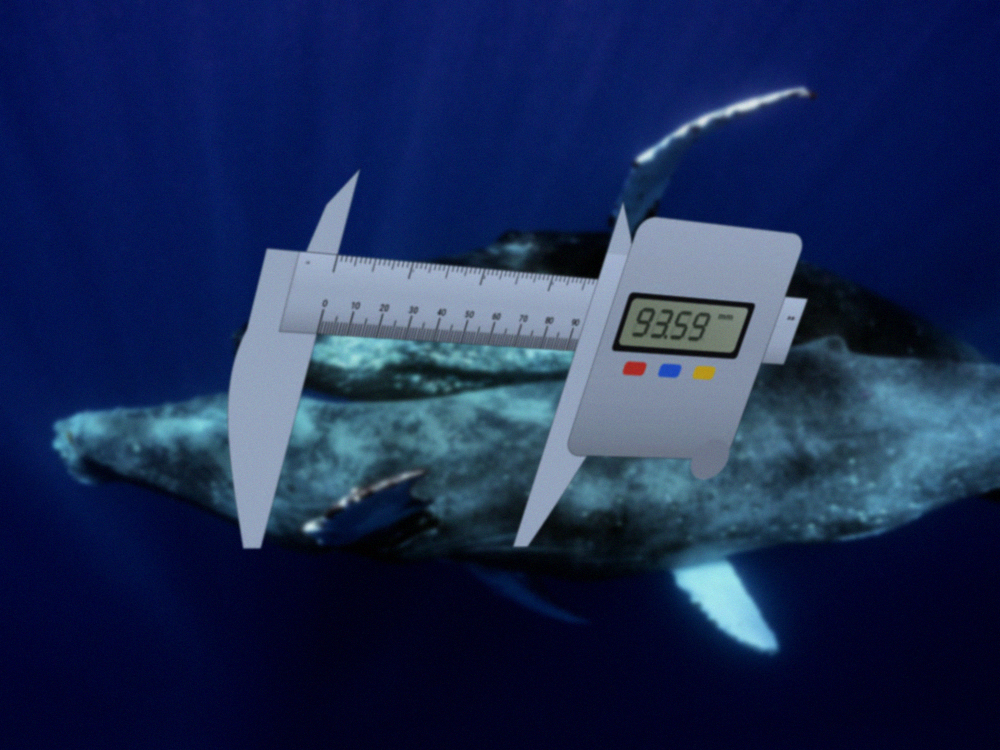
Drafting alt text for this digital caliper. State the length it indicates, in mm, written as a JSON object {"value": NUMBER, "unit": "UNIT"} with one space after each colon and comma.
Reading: {"value": 93.59, "unit": "mm"}
